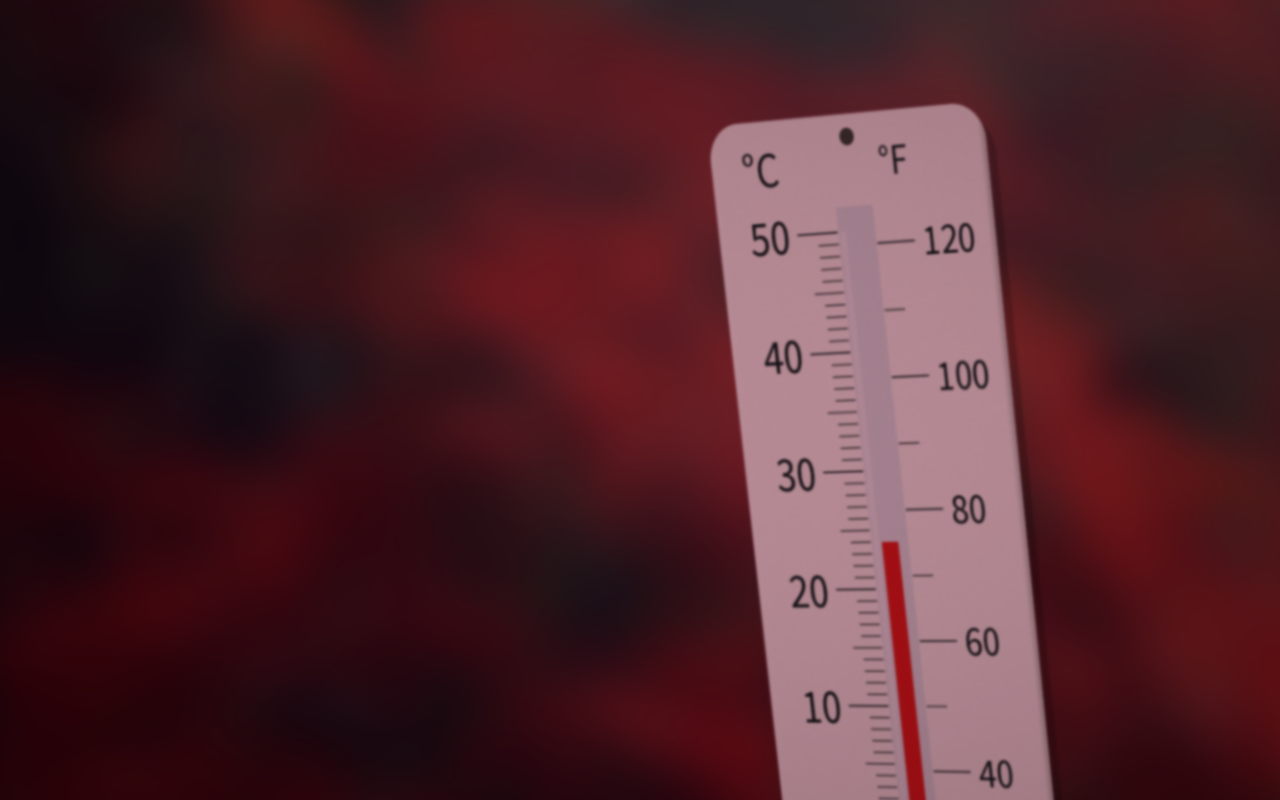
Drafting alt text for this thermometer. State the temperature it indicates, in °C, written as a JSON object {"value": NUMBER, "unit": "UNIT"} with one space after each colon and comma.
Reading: {"value": 24, "unit": "°C"}
